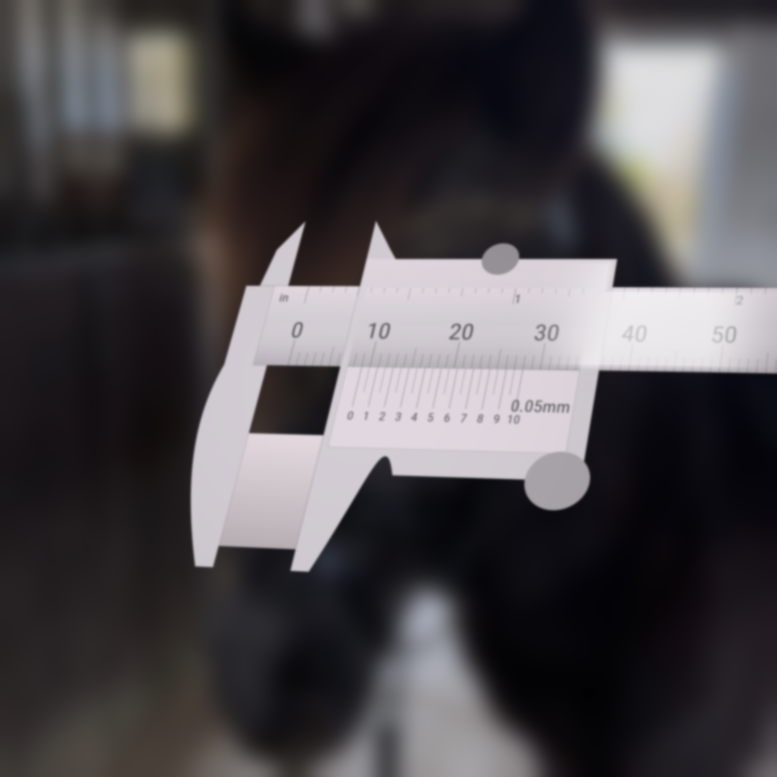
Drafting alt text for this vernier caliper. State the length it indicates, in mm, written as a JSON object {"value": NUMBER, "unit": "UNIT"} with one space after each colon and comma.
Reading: {"value": 9.0, "unit": "mm"}
